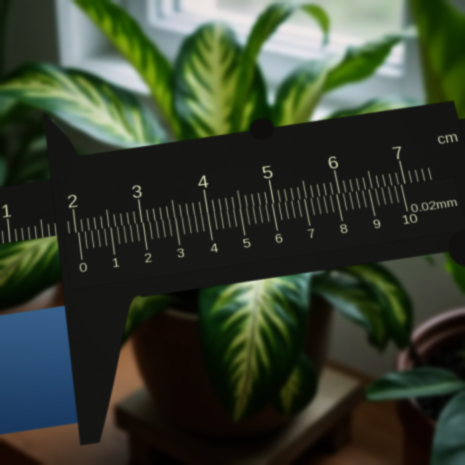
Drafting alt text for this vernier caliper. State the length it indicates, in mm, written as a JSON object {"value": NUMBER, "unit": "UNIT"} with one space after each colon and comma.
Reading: {"value": 20.4, "unit": "mm"}
